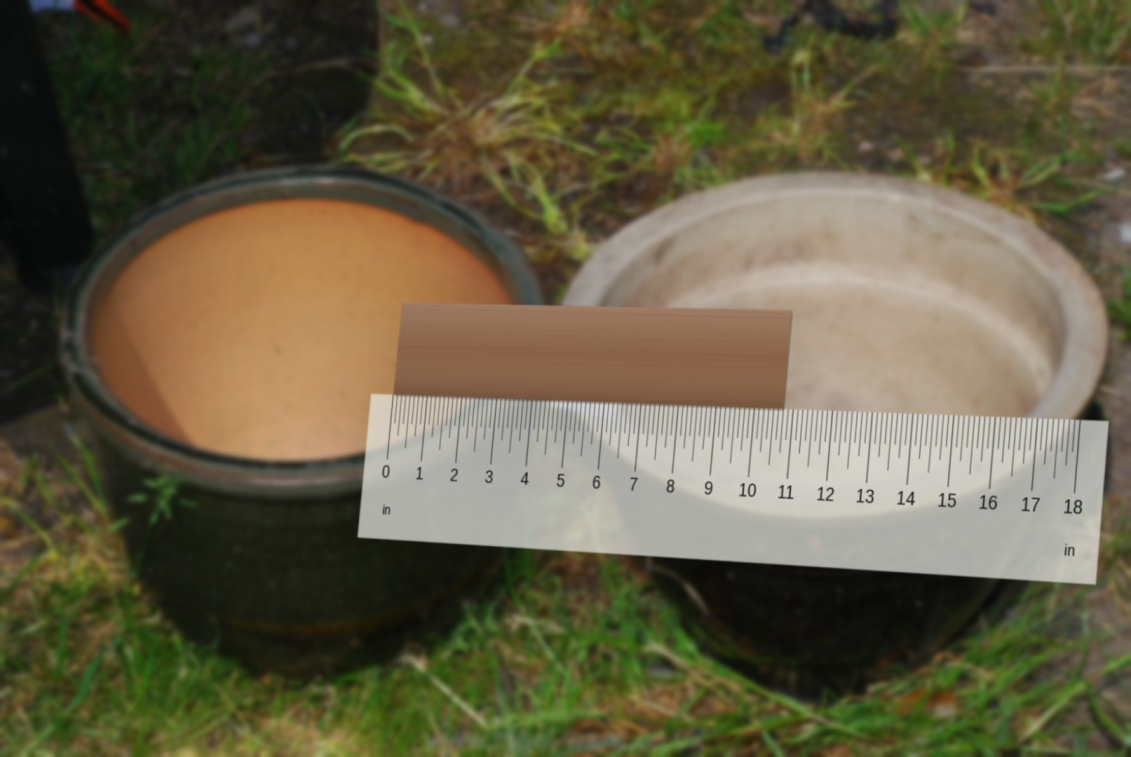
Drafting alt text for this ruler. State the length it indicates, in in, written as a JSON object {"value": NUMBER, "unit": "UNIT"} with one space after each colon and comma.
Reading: {"value": 10.75, "unit": "in"}
